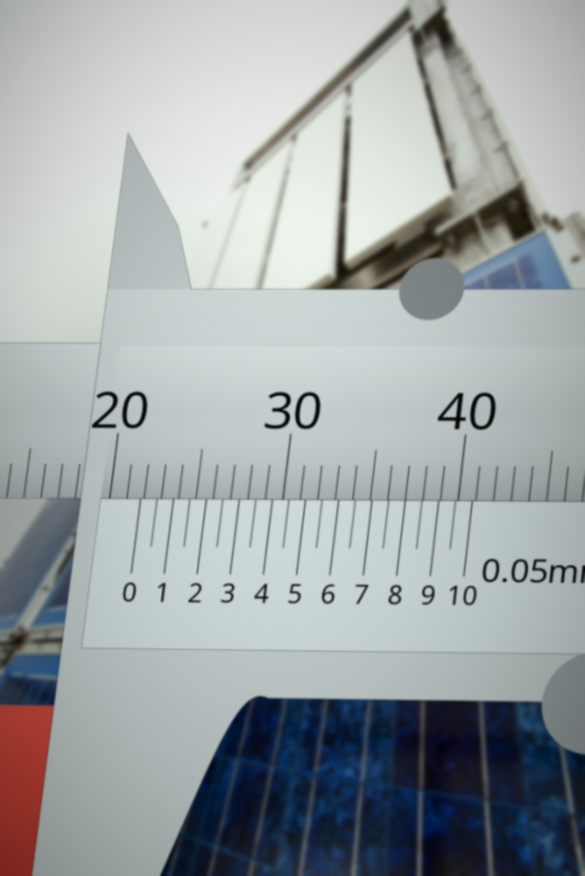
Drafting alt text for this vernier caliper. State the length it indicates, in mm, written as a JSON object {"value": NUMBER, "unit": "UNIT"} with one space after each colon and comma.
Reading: {"value": 21.8, "unit": "mm"}
